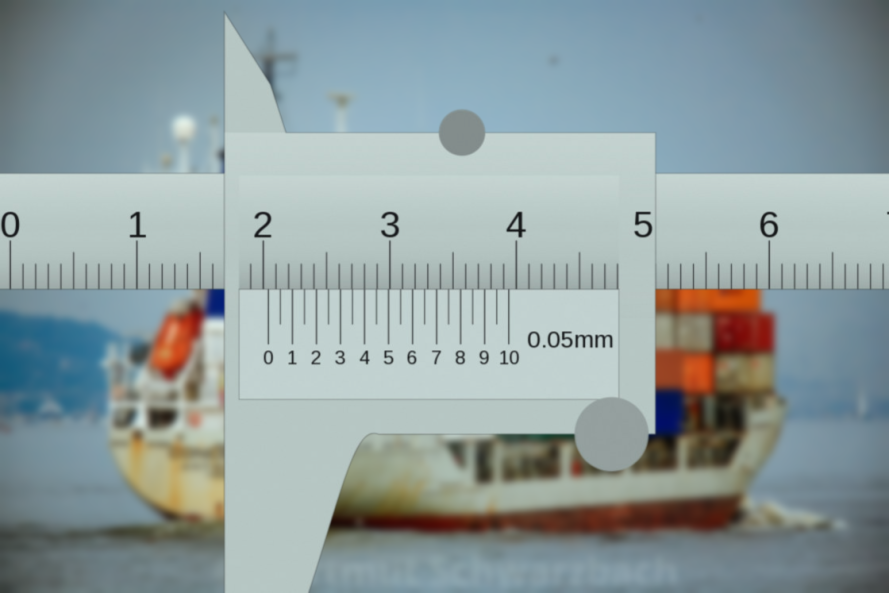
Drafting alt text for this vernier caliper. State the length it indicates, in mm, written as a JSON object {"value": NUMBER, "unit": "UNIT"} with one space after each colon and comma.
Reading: {"value": 20.4, "unit": "mm"}
